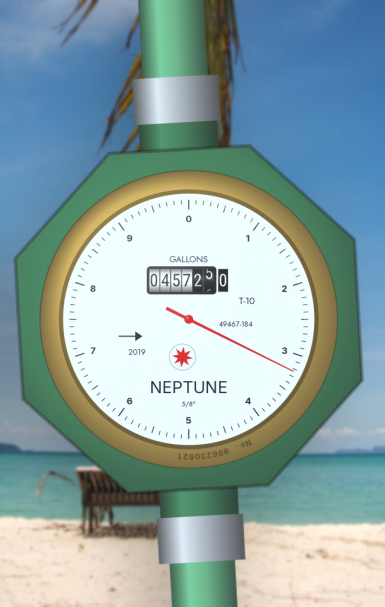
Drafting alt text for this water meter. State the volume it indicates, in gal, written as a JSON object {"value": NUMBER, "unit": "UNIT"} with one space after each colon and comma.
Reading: {"value": 457253.2, "unit": "gal"}
